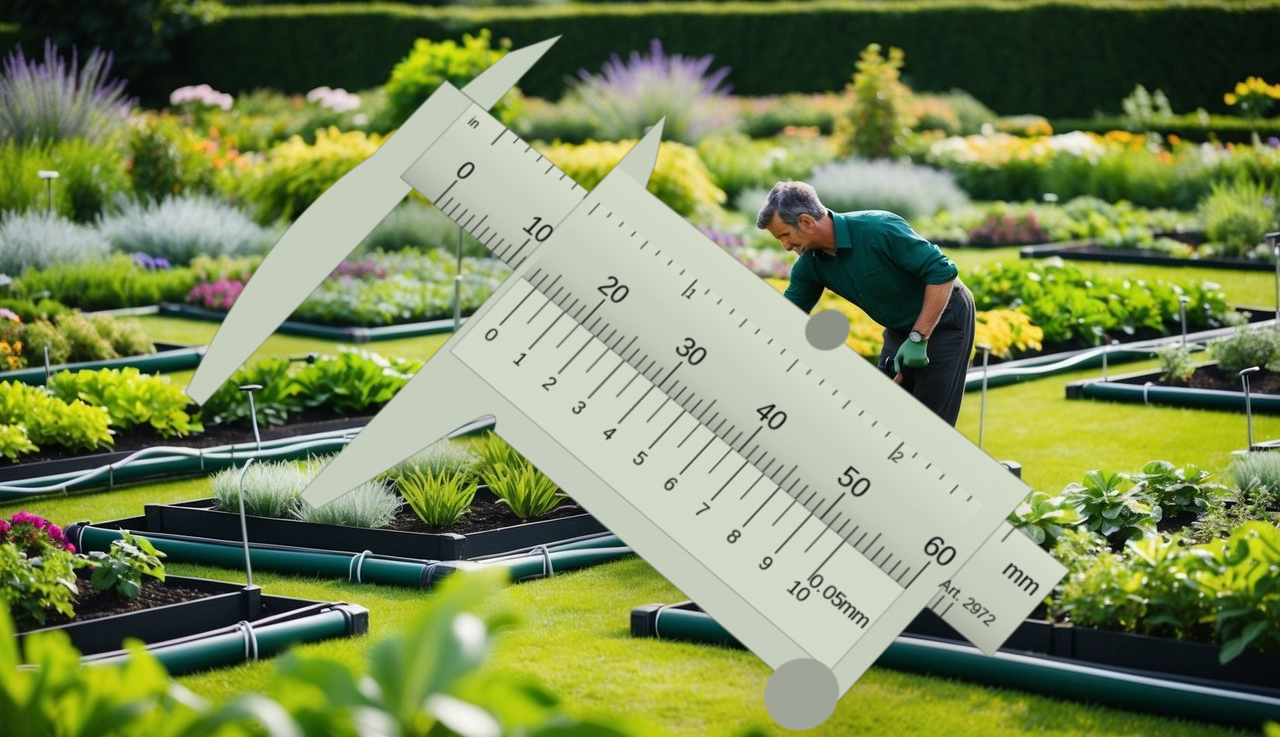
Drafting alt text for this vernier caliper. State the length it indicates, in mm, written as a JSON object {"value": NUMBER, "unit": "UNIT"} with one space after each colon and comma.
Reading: {"value": 14.0, "unit": "mm"}
